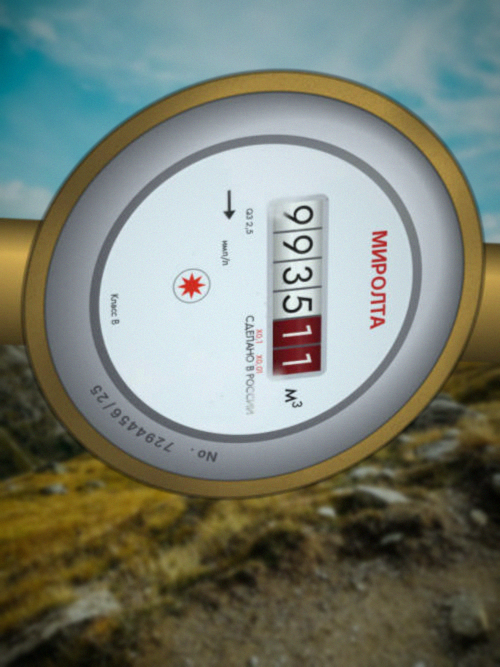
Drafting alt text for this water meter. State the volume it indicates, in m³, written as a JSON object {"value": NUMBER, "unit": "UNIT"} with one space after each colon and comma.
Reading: {"value": 9935.11, "unit": "m³"}
